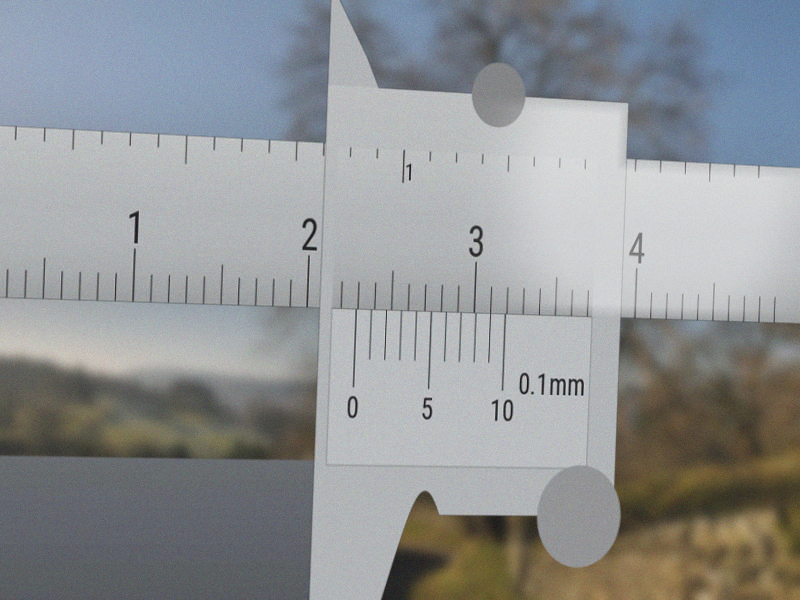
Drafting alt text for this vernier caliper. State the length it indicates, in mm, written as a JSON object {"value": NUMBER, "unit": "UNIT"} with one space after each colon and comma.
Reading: {"value": 22.9, "unit": "mm"}
